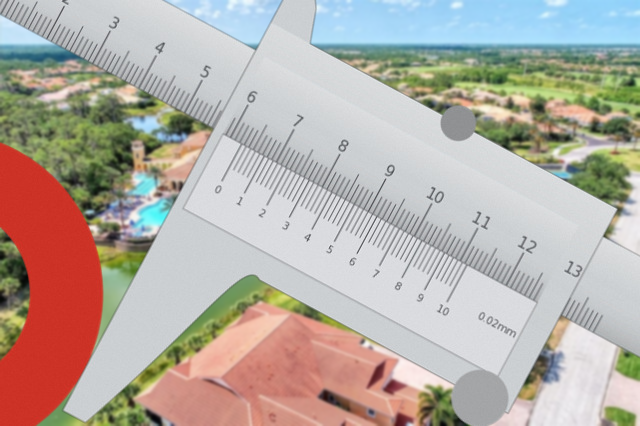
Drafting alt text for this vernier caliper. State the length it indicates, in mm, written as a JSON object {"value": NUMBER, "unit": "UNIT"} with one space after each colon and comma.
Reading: {"value": 62.5, "unit": "mm"}
